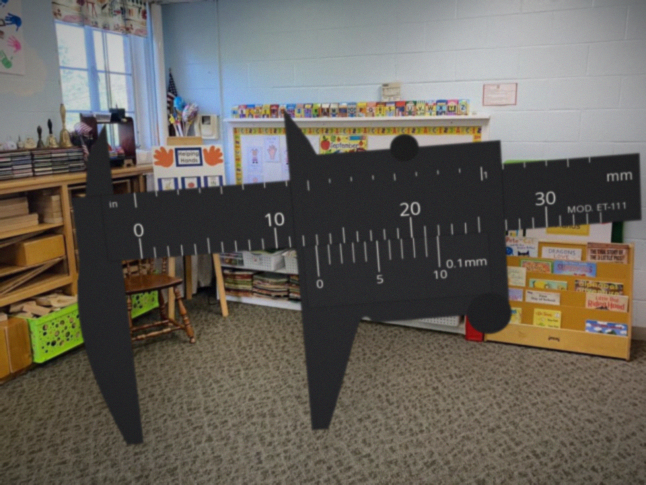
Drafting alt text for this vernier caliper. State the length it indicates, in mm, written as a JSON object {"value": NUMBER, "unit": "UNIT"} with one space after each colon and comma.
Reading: {"value": 12.9, "unit": "mm"}
